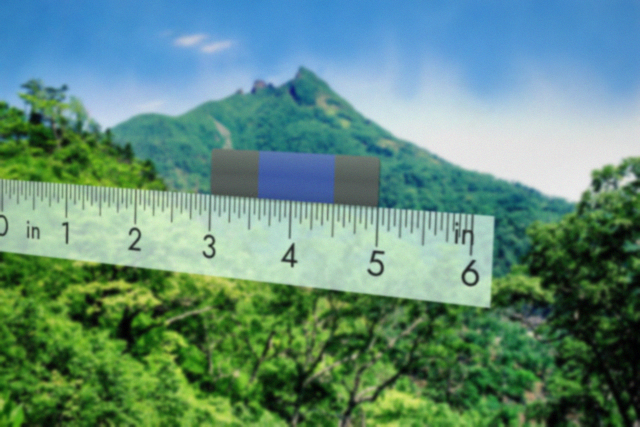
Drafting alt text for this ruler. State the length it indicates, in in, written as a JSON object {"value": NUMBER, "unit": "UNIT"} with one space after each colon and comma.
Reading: {"value": 2, "unit": "in"}
